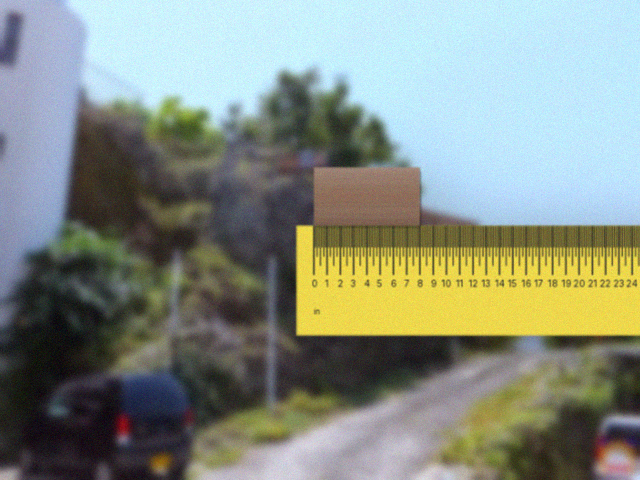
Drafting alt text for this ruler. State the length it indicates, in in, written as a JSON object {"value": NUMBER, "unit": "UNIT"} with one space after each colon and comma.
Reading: {"value": 8, "unit": "in"}
